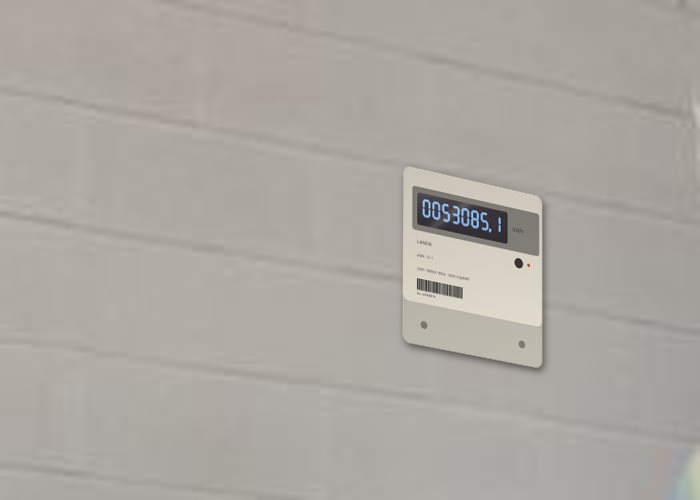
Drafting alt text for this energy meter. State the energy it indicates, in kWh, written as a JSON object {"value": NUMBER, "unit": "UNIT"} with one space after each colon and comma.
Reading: {"value": 53085.1, "unit": "kWh"}
